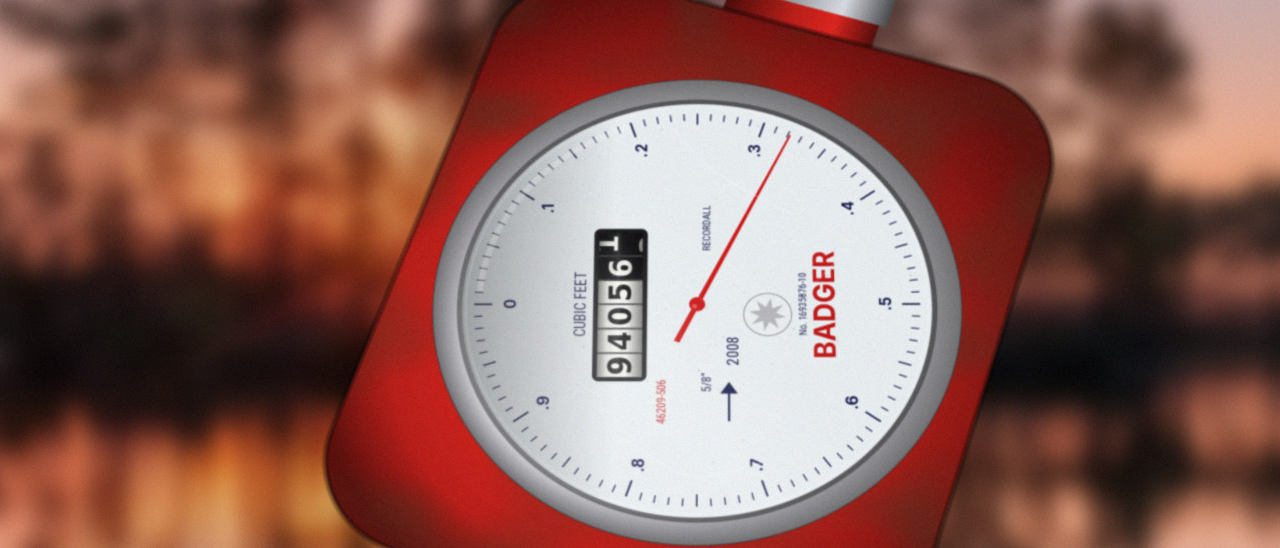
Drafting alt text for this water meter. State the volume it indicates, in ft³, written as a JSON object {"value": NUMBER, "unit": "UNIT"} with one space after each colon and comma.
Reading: {"value": 940561.32, "unit": "ft³"}
